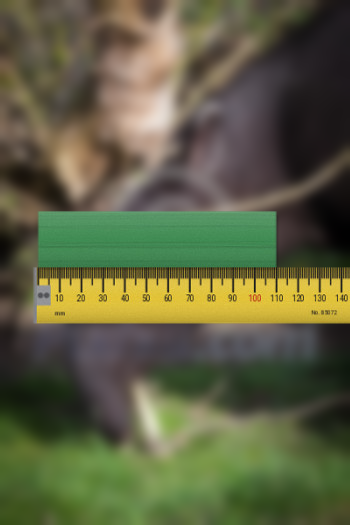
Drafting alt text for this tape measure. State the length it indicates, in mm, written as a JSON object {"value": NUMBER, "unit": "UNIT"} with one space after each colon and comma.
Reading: {"value": 110, "unit": "mm"}
